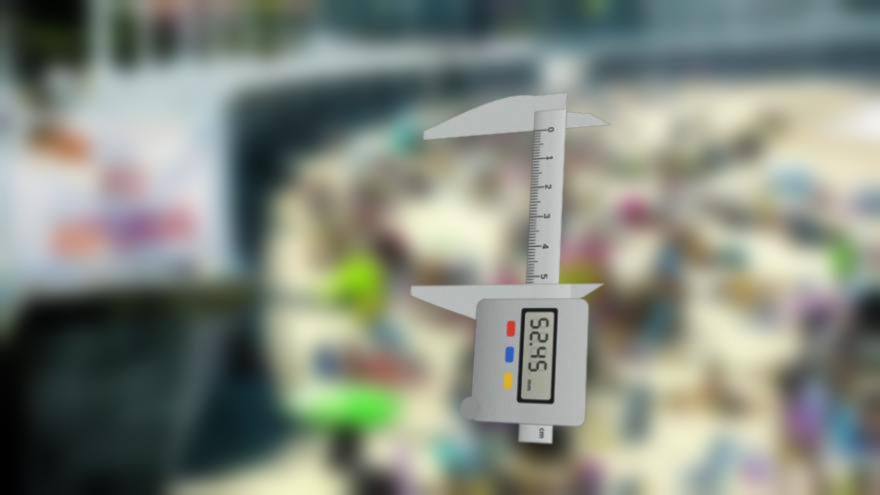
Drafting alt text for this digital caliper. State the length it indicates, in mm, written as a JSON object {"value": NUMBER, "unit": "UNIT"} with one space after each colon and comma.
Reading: {"value": 52.45, "unit": "mm"}
